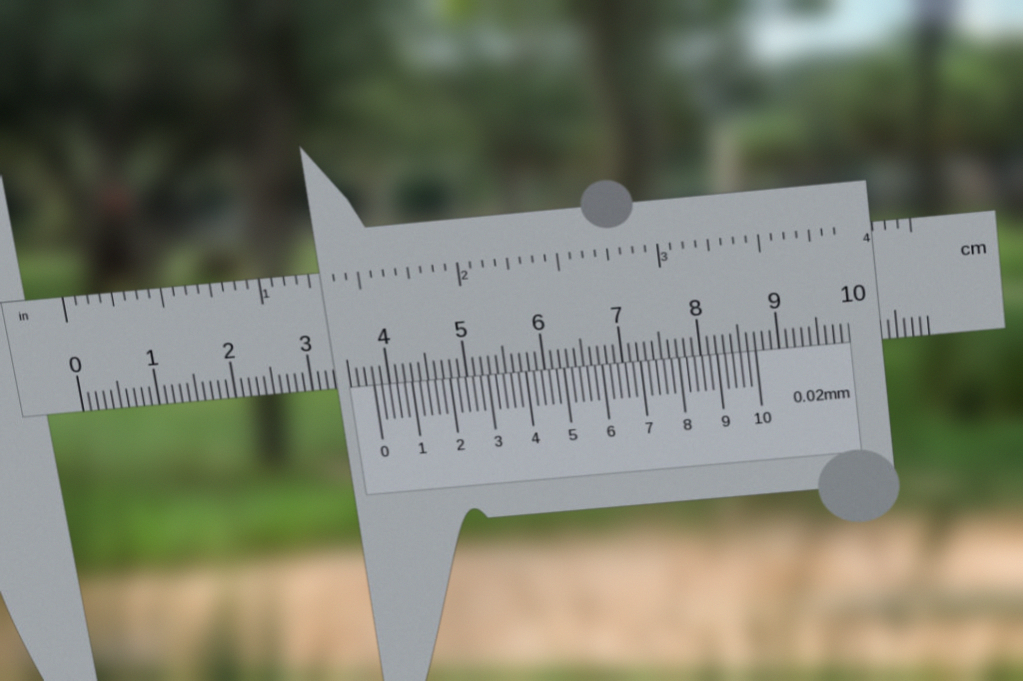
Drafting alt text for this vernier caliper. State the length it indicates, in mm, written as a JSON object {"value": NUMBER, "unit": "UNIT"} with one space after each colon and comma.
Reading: {"value": 38.0, "unit": "mm"}
